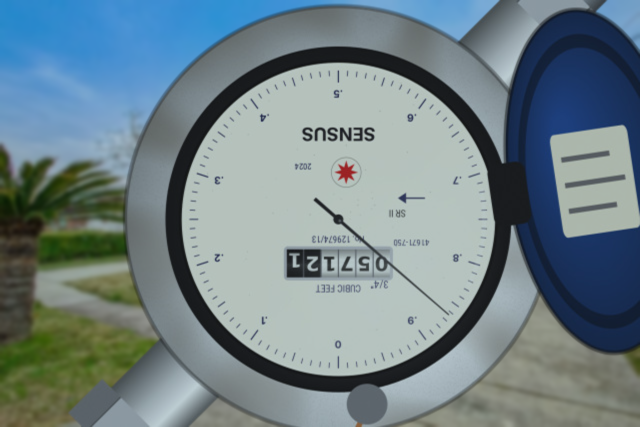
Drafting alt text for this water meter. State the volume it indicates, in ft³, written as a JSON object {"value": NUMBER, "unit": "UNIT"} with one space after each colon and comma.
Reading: {"value": 57120.86, "unit": "ft³"}
